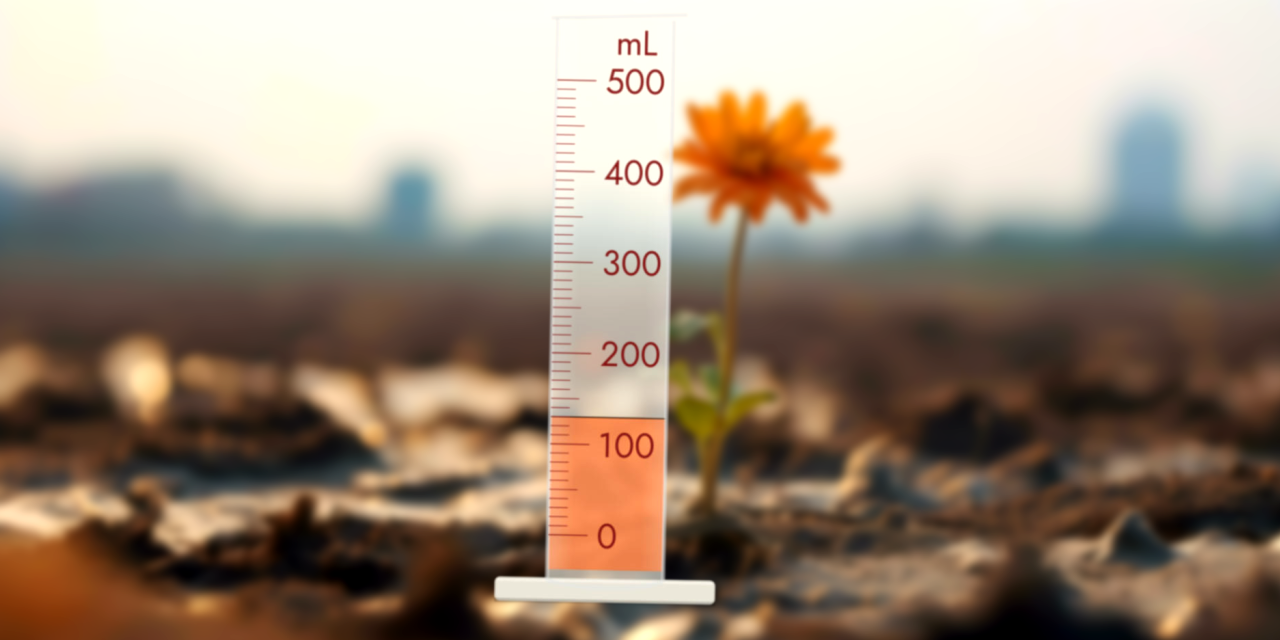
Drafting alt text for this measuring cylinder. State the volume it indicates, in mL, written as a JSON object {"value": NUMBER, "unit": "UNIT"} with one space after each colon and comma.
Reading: {"value": 130, "unit": "mL"}
